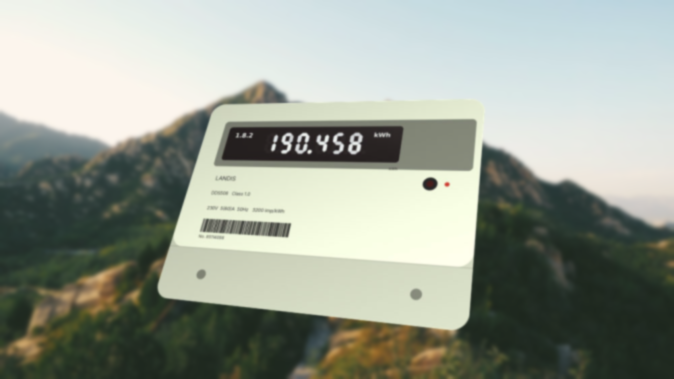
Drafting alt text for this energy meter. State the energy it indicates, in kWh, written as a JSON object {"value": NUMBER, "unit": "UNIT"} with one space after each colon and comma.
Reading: {"value": 190.458, "unit": "kWh"}
